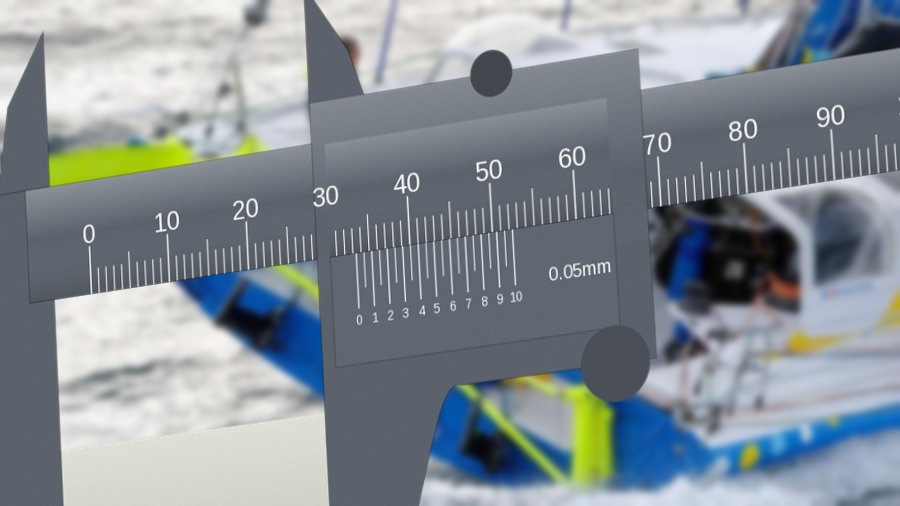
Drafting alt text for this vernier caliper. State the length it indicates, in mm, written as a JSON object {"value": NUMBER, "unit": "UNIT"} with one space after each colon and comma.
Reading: {"value": 33.4, "unit": "mm"}
